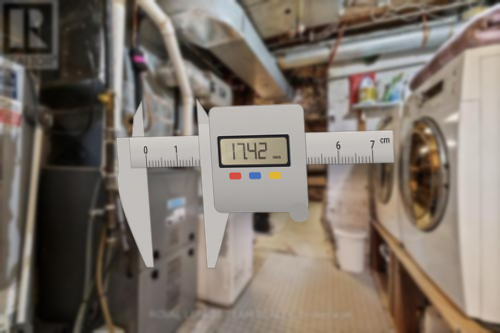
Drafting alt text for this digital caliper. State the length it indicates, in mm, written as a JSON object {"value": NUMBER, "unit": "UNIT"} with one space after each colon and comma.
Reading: {"value": 17.42, "unit": "mm"}
